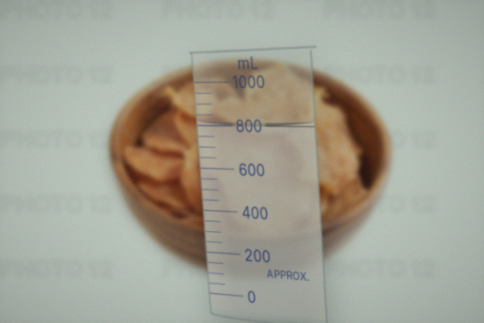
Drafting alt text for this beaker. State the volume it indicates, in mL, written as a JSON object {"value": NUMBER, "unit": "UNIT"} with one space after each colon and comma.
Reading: {"value": 800, "unit": "mL"}
